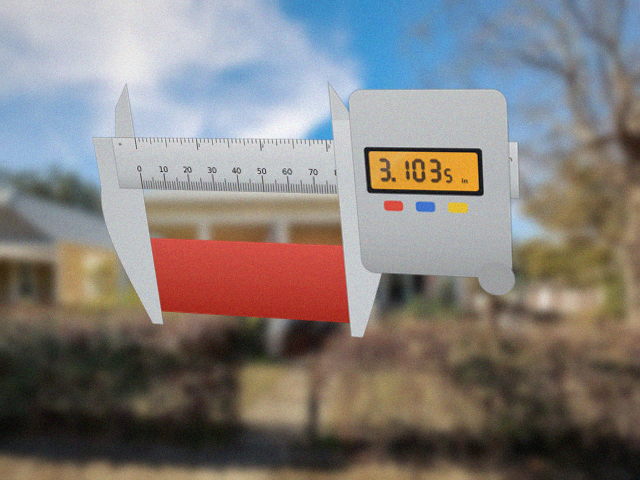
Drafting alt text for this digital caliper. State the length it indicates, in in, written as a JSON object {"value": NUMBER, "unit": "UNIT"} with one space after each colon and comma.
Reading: {"value": 3.1035, "unit": "in"}
